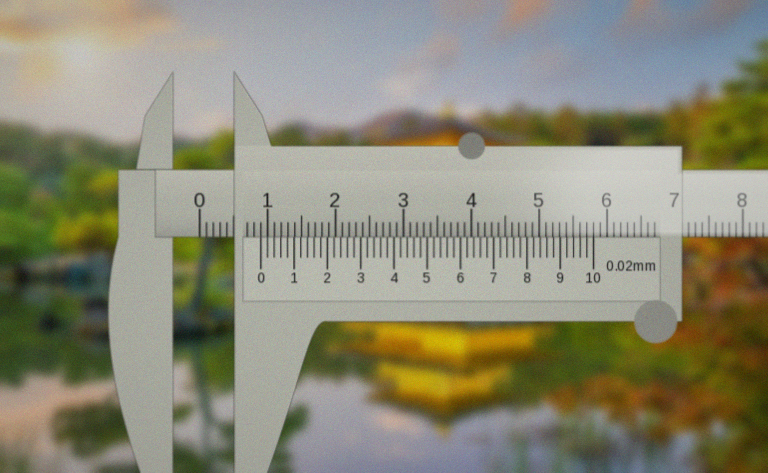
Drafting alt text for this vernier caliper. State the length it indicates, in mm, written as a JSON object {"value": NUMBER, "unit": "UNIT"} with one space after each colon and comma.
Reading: {"value": 9.0, "unit": "mm"}
